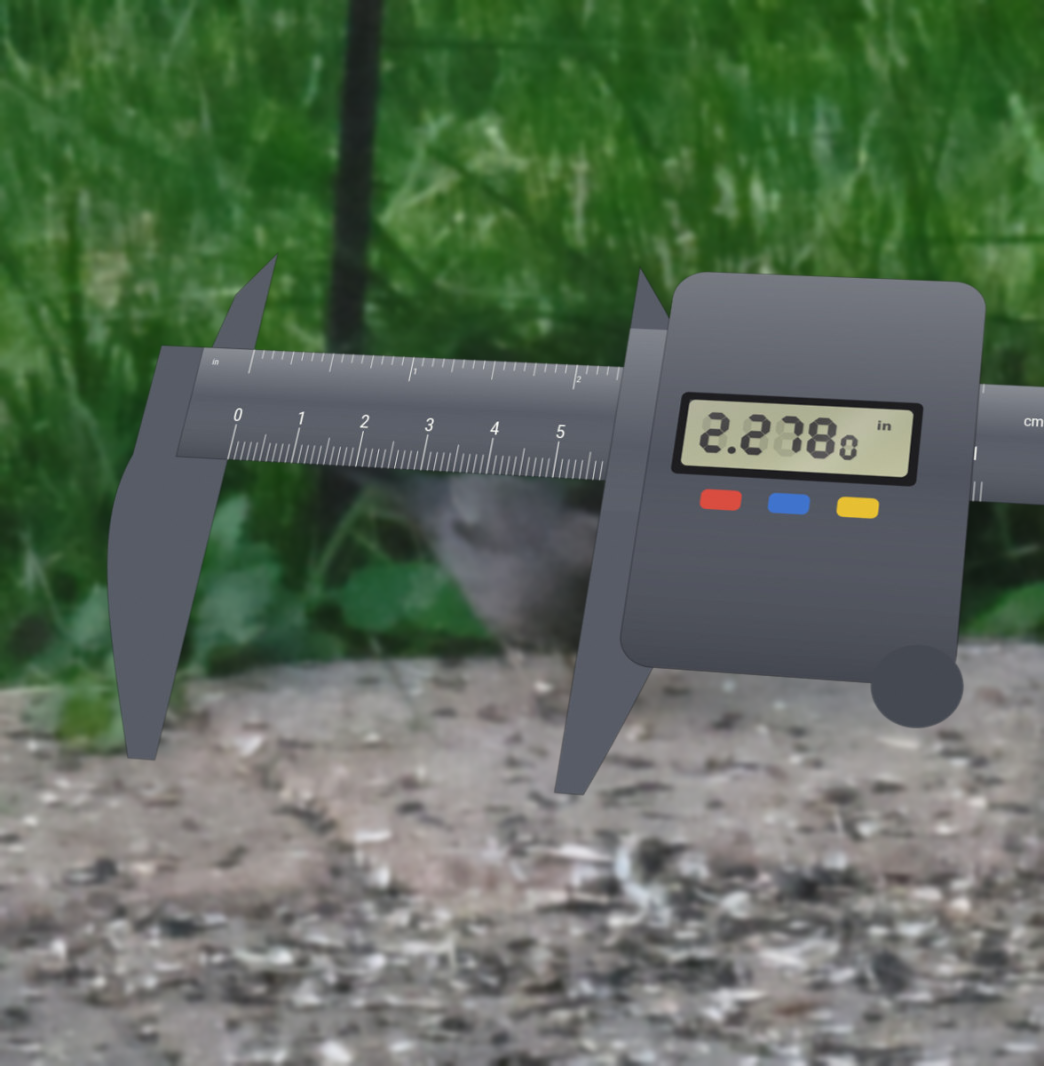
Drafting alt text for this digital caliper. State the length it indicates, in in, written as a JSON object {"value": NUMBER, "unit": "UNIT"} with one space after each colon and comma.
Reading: {"value": 2.2780, "unit": "in"}
